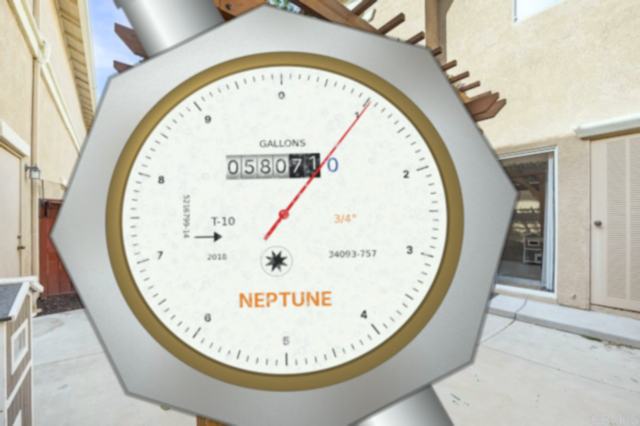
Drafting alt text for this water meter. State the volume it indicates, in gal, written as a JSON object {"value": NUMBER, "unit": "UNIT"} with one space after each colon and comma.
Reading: {"value": 580711.0, "unit": "gal"}
